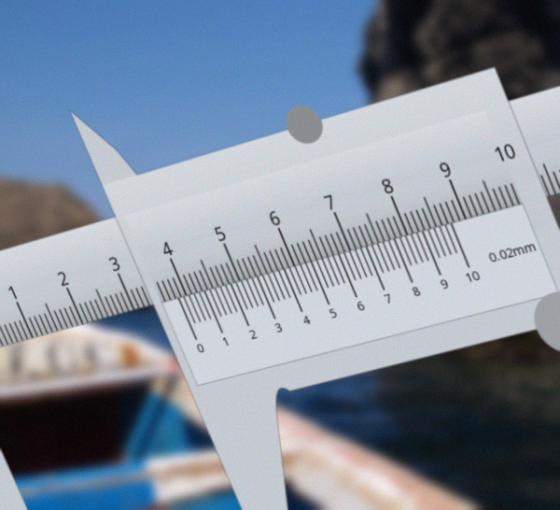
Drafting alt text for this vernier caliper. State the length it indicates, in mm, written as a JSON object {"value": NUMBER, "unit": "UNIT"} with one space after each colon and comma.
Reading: {"value": 38.5, "unit": "mm"}
